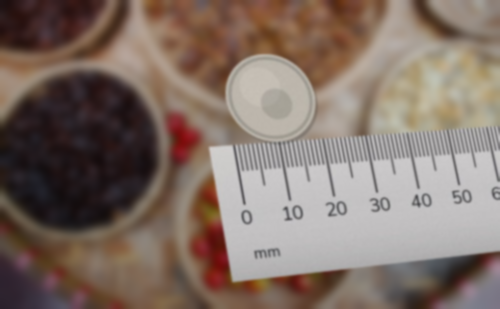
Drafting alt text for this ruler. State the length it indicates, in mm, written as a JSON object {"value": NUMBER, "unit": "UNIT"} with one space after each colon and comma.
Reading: {"value": 20, "unit": "mm"}
